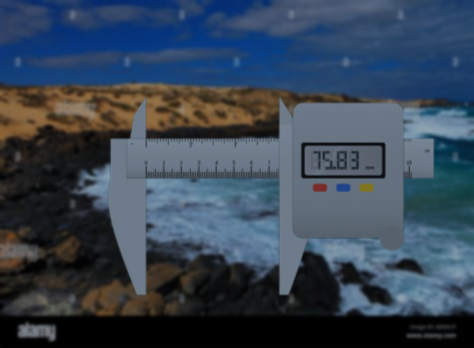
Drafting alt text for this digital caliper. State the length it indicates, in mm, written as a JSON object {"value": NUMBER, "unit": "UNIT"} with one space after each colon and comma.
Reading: {"value": 75.83, "unit": "mm"}
